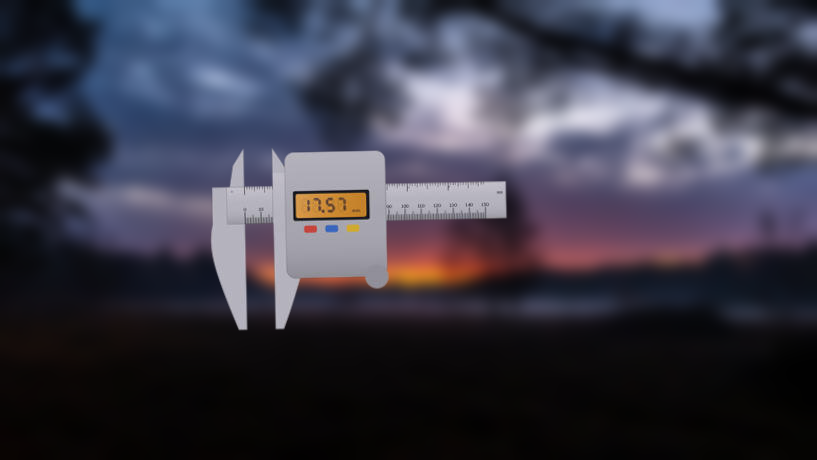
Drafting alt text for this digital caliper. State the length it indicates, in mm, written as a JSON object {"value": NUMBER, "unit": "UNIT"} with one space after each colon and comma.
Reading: {"value": 17.57, "unit": "mm"}
